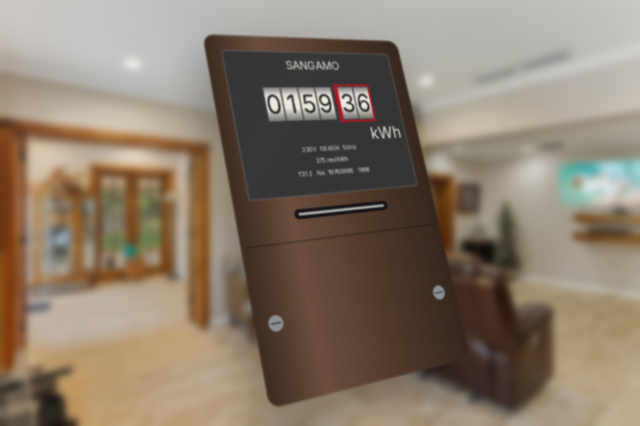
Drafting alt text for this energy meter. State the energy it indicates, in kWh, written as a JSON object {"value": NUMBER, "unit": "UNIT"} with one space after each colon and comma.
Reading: {"value": 159.36, "unit": "kWh"}
